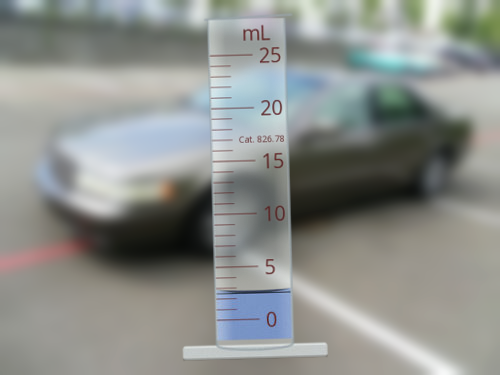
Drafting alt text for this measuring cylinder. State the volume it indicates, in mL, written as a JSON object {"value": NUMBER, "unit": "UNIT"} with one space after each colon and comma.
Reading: {"value": 2.5, "unit": "mL"}
